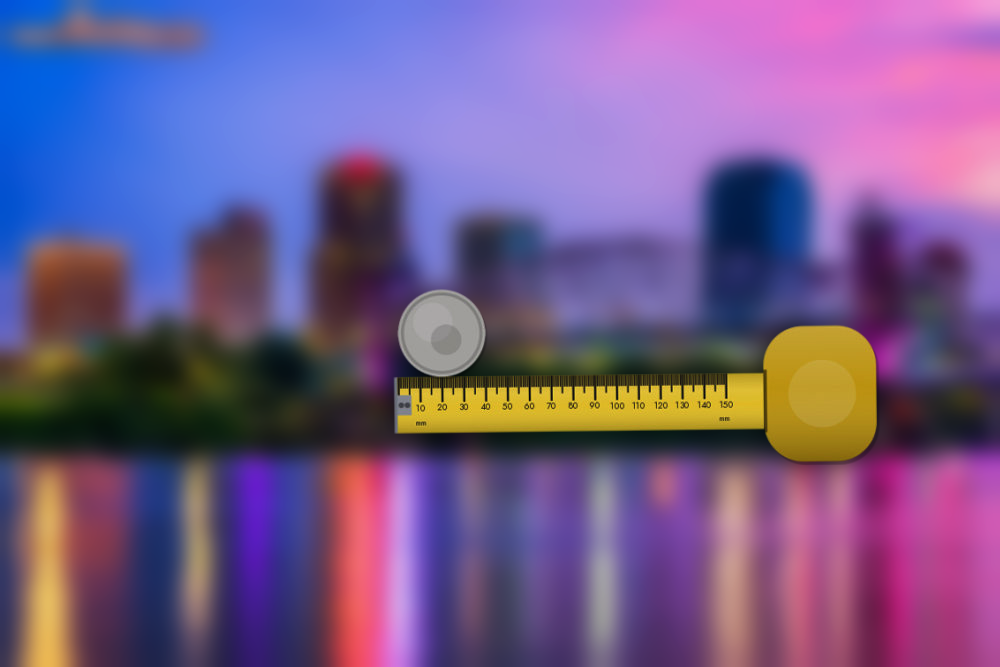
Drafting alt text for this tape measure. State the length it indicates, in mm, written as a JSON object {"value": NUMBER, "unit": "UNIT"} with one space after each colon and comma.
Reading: {"value": 40, "unit": "mm"}
